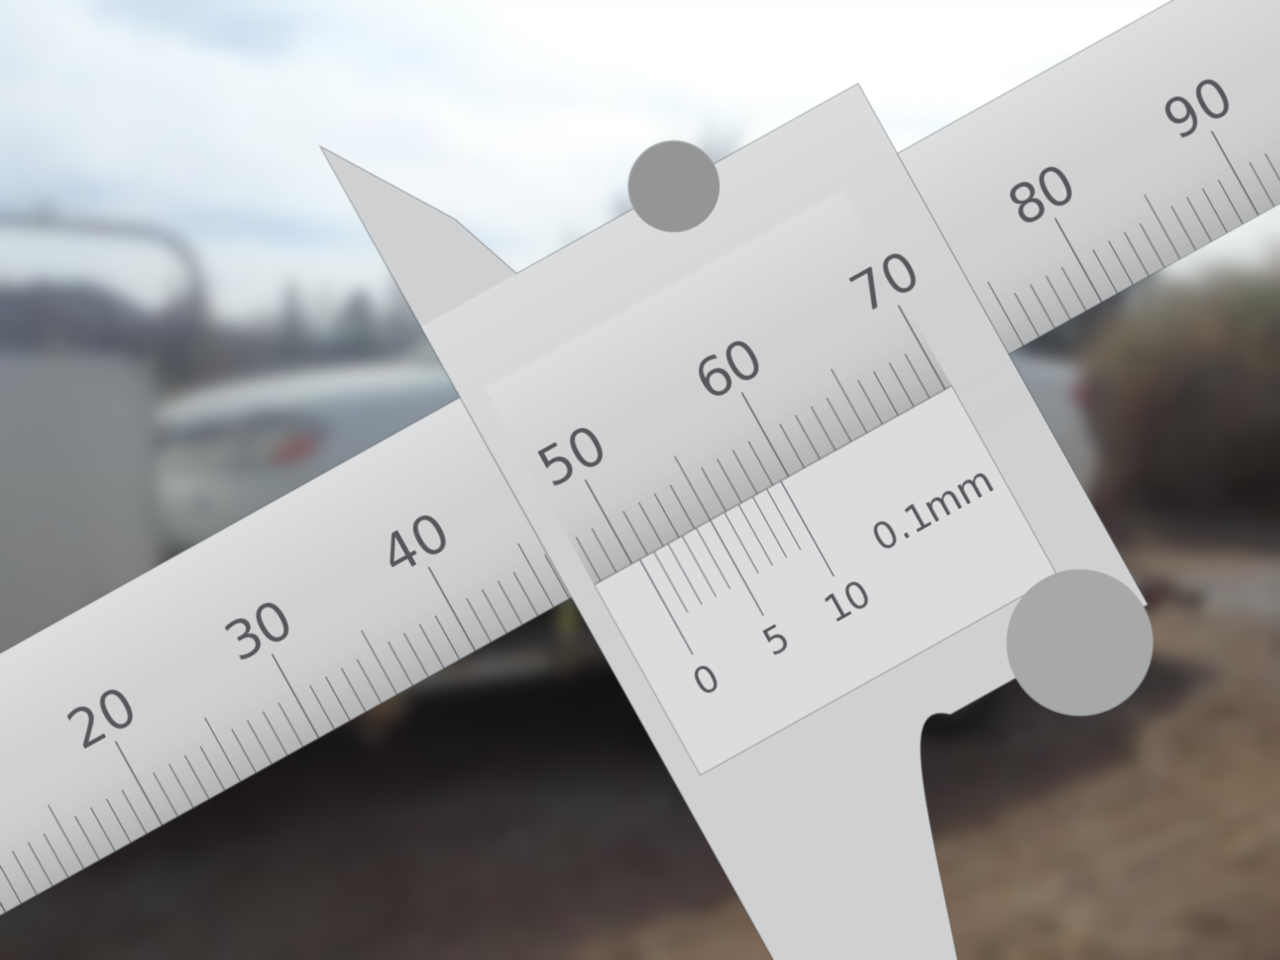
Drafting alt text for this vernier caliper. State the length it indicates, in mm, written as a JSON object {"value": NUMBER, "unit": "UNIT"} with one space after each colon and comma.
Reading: {"value": 50.5, "unit": "mm"}
